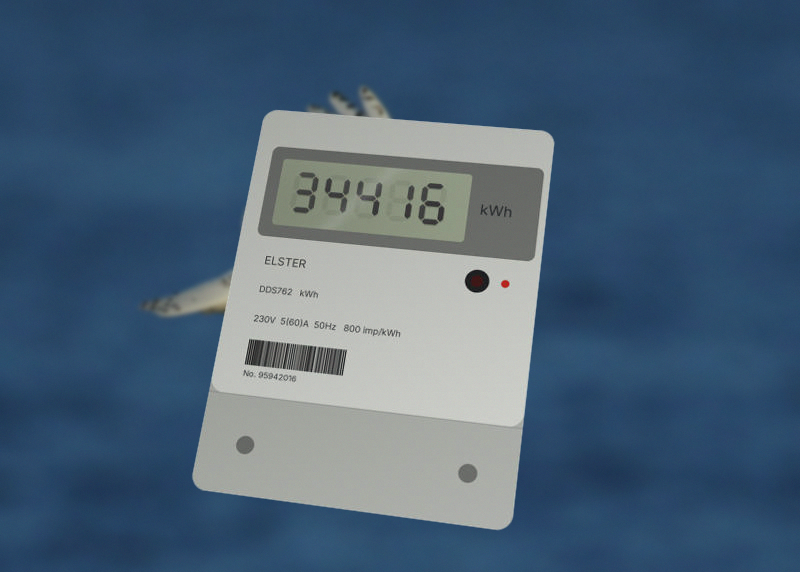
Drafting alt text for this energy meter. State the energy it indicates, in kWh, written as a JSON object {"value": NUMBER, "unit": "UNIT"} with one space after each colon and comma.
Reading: {"value": 34416, "unit": "kWh"}
